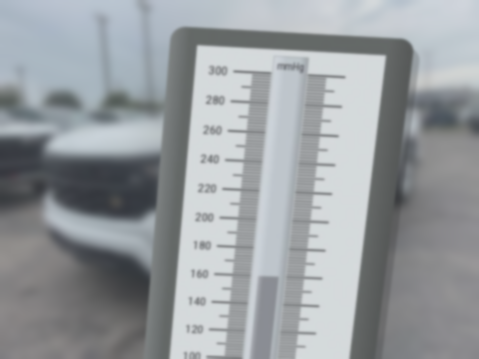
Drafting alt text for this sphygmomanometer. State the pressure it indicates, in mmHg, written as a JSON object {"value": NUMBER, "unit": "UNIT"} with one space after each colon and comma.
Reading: {"value": 160, "unit": "mmHg"}
